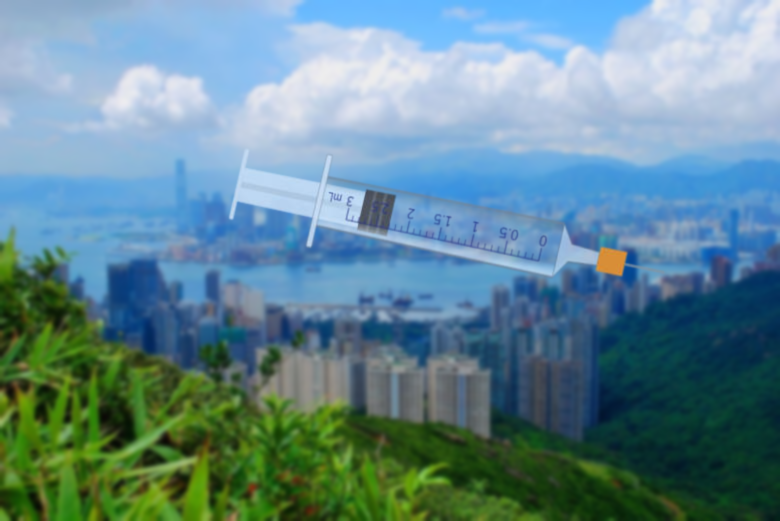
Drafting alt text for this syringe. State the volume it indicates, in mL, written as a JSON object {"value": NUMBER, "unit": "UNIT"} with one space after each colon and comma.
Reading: {"value": 2.3, "unit": "mL"}
